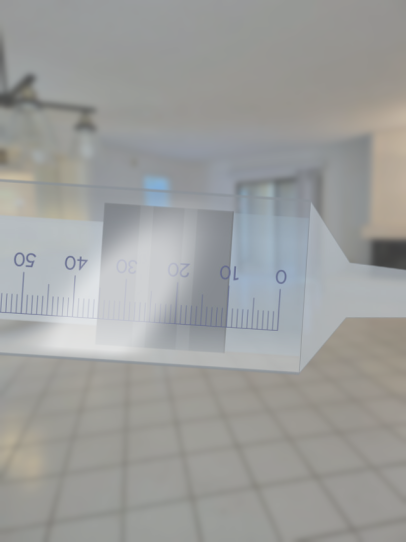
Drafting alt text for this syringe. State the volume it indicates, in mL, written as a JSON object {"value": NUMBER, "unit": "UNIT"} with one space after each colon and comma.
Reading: {"value": 10, "unit": "mL"}
